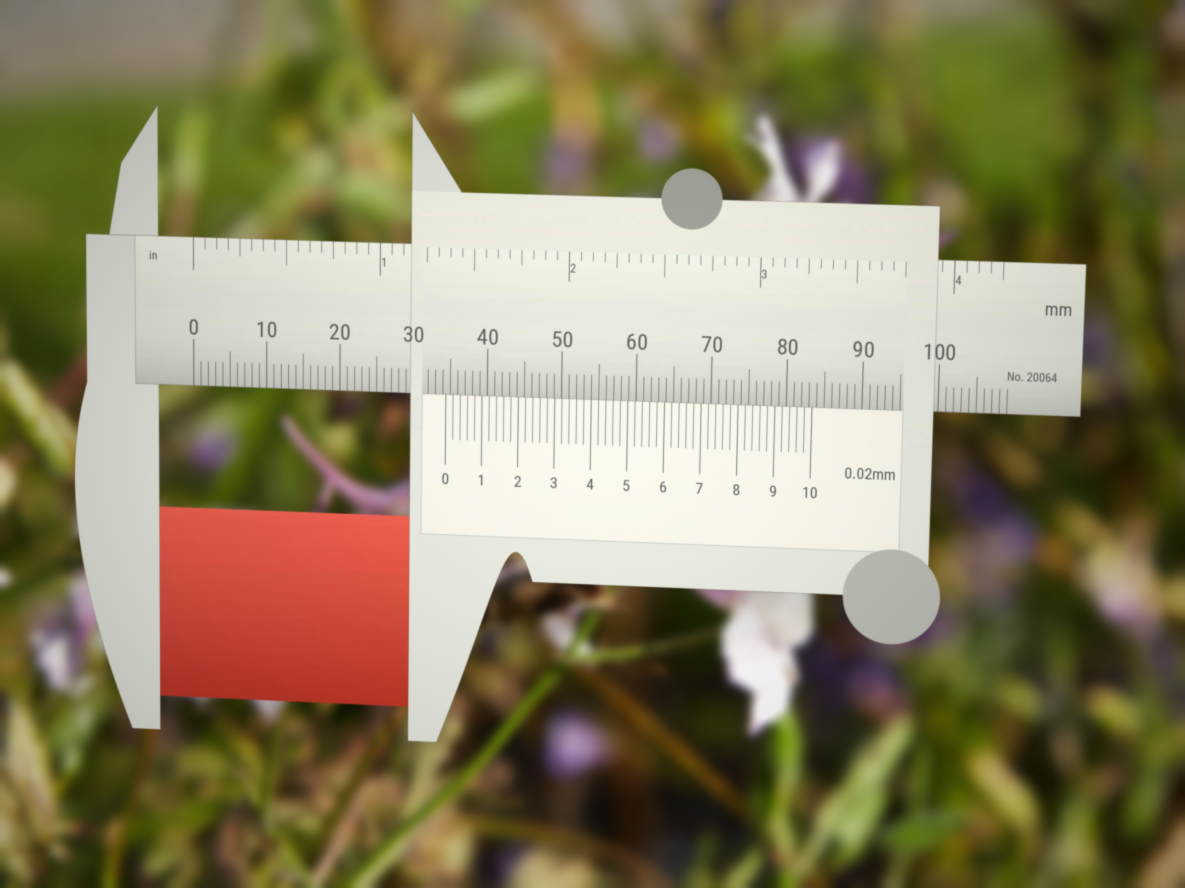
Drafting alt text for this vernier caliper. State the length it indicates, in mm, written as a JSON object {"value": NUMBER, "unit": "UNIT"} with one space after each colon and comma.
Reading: {"value": 34.4, "unit": "mm"}
